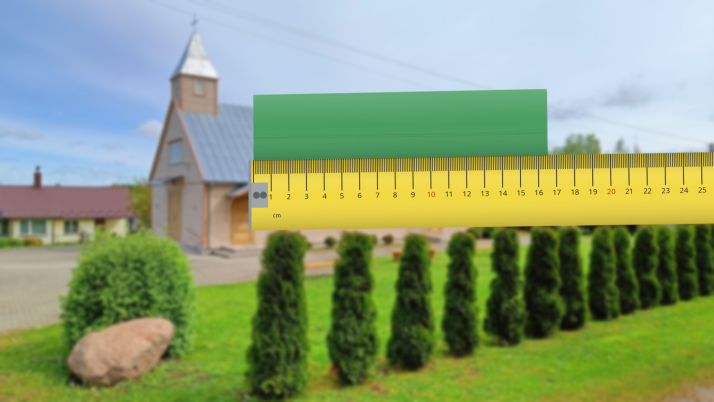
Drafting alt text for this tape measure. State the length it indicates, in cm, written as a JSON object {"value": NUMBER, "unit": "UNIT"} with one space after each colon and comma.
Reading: {"value": 16.5, "unit": "cm"}
